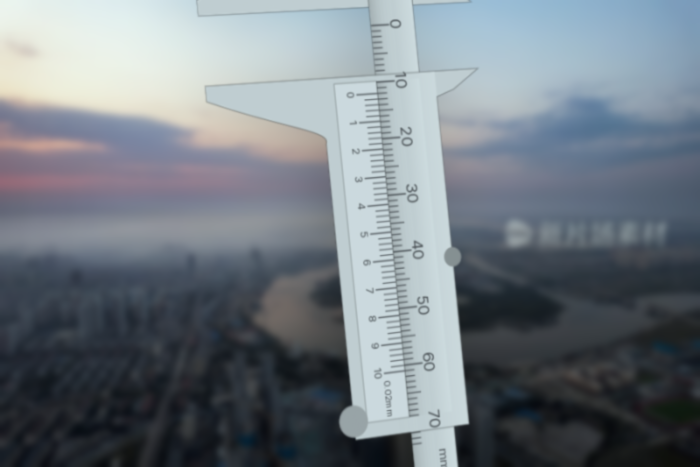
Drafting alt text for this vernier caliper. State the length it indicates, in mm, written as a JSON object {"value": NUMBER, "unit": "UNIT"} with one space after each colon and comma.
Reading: {"value": 12.0, "unit": "mm"}
